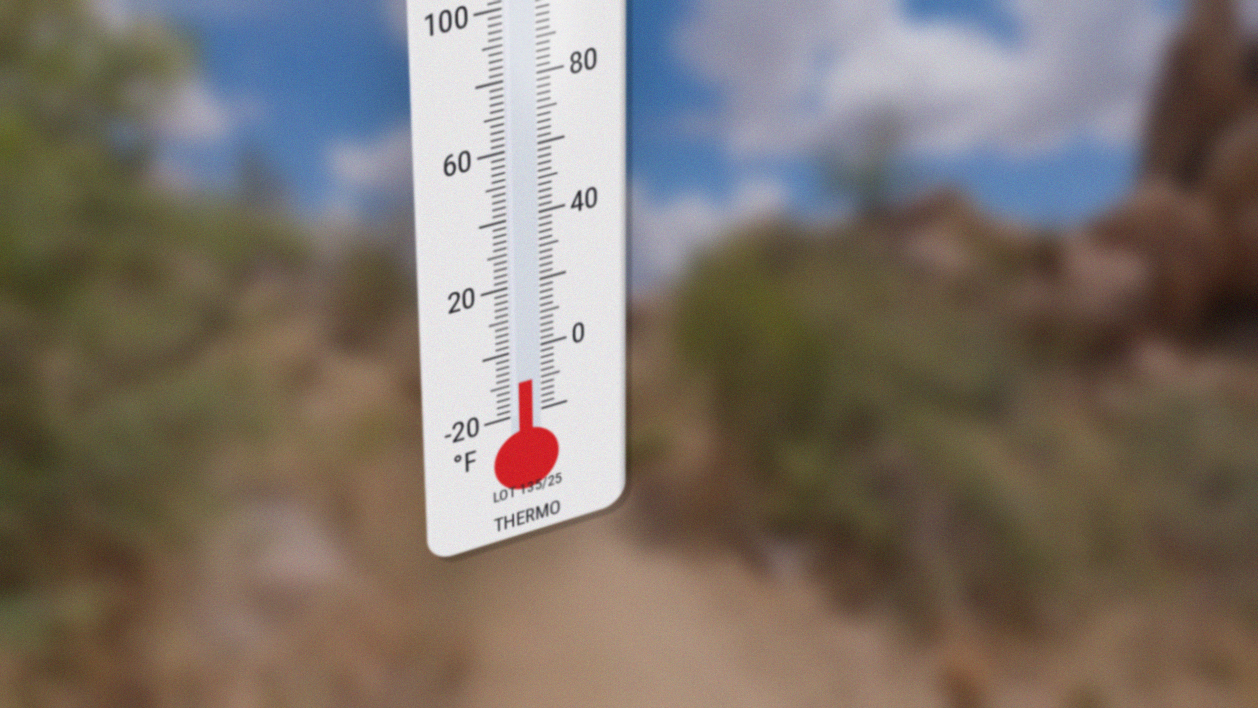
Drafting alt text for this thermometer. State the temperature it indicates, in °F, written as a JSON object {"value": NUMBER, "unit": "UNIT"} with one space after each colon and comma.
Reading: {"value": -10, "unit": "°F"}
